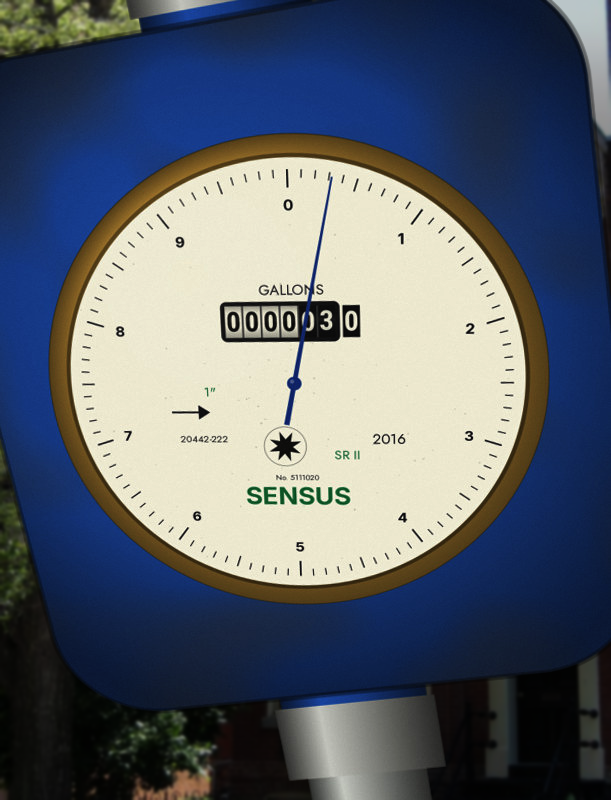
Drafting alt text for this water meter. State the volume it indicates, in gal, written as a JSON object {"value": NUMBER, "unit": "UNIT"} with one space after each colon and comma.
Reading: {"value": 30.3, "unit": "gal"}
